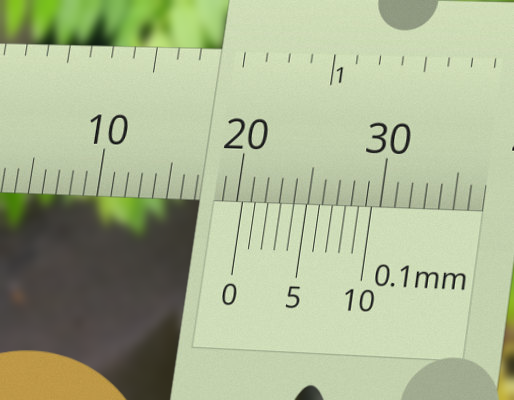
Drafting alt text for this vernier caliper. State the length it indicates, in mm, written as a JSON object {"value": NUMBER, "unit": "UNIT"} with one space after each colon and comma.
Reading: {"value": 20.4, "unit": "mm"}
